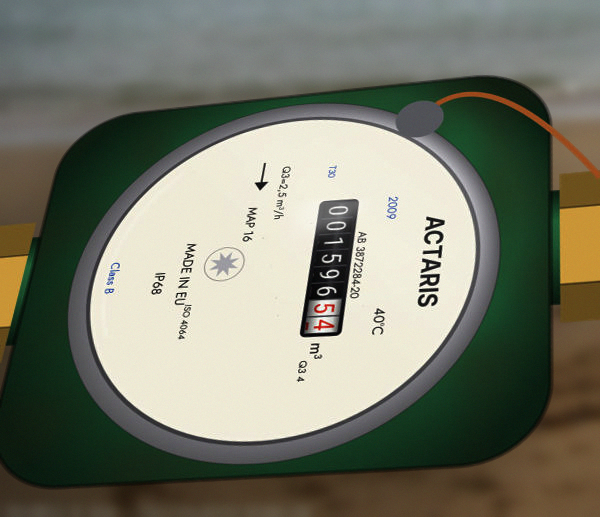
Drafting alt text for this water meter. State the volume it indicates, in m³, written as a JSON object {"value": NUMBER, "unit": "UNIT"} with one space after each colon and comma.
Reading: {"value": 1596.54, "unit": "m³"}
